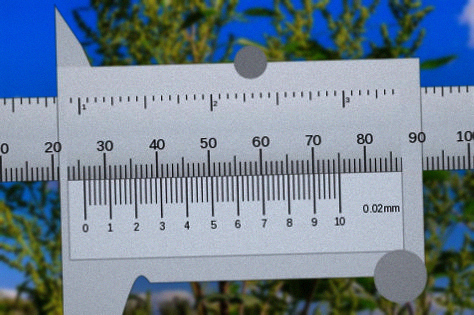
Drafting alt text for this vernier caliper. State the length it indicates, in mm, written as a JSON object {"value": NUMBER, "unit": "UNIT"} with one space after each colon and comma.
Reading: {"value": 26.0, "unit": "mm"}
